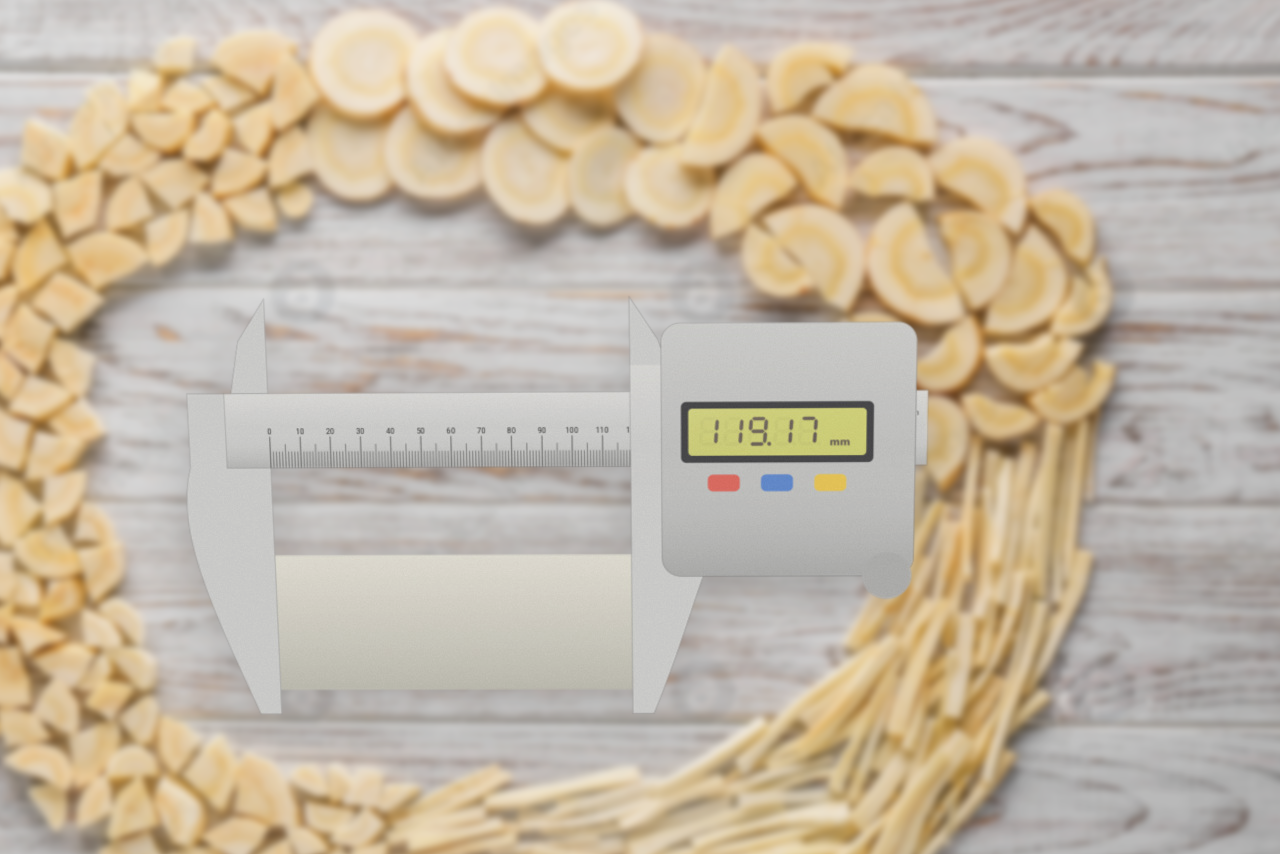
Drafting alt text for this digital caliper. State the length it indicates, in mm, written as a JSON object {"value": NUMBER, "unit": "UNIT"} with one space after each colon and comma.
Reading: {"value": 119.17, "unit": "mm"}
